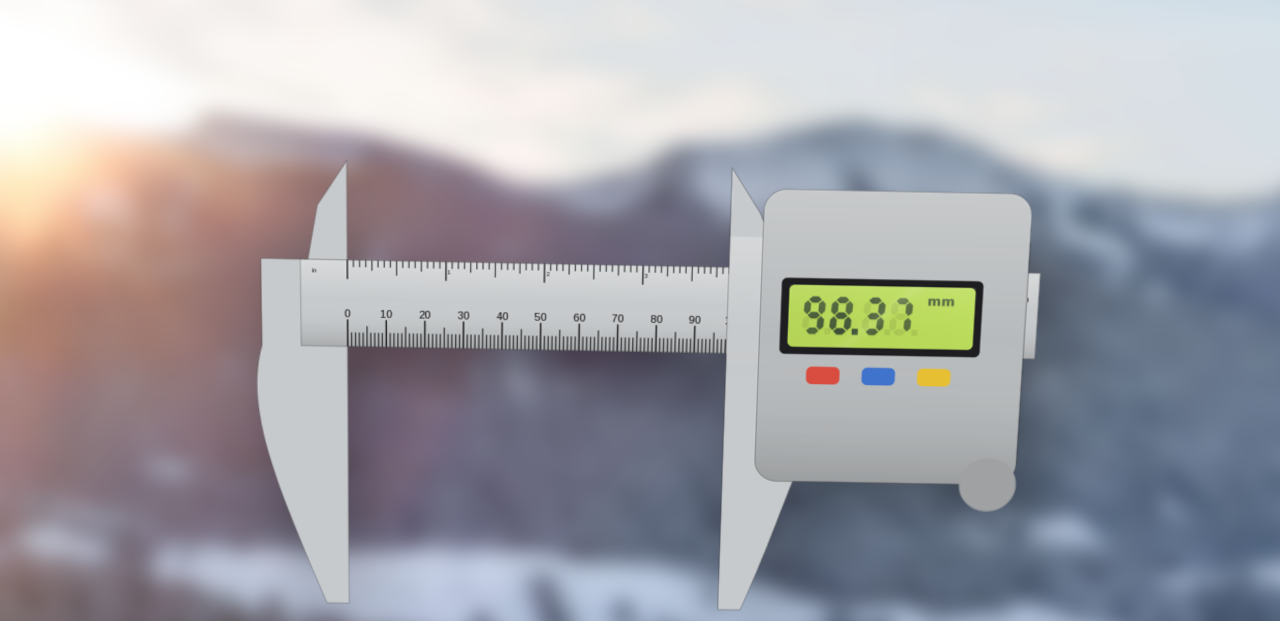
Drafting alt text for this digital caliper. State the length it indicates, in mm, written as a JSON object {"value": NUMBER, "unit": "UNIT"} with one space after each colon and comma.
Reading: {"value": 98.37, "unit": "mm"}
